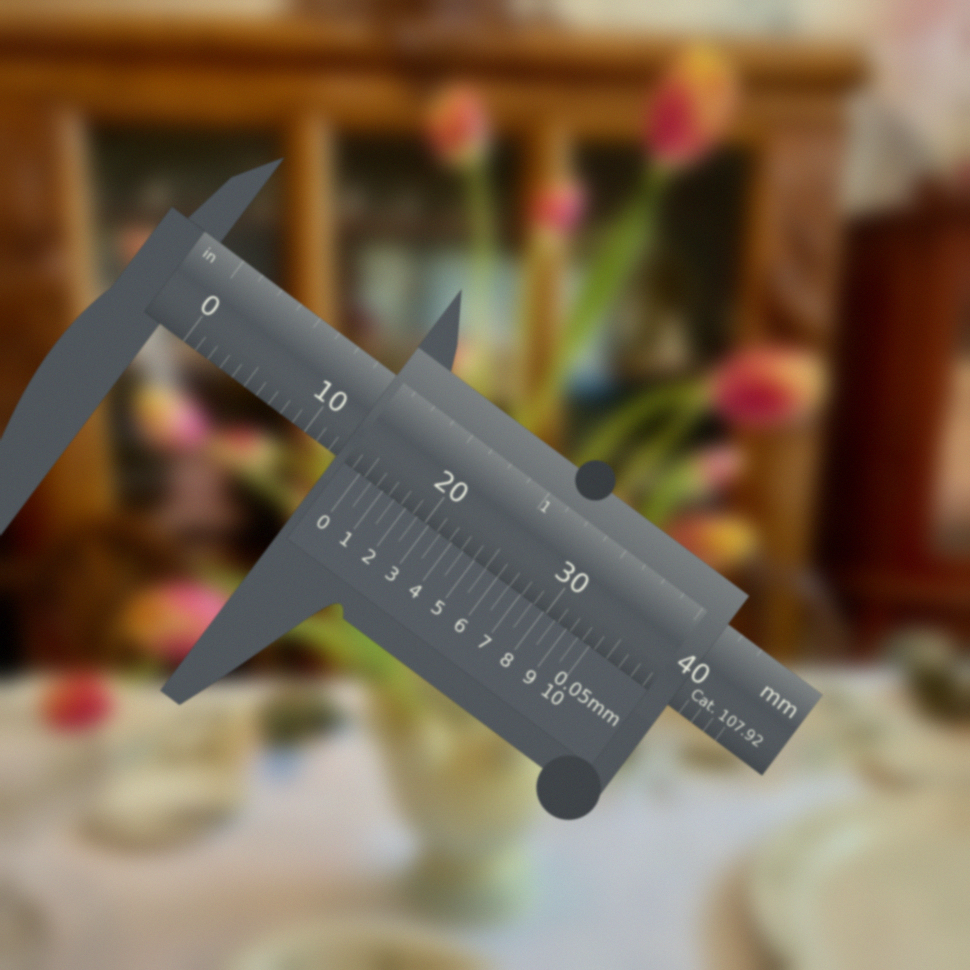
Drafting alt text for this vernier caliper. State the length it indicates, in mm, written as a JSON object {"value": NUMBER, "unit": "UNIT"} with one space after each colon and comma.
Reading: {"value": 14.6, "unit": "mm"}
